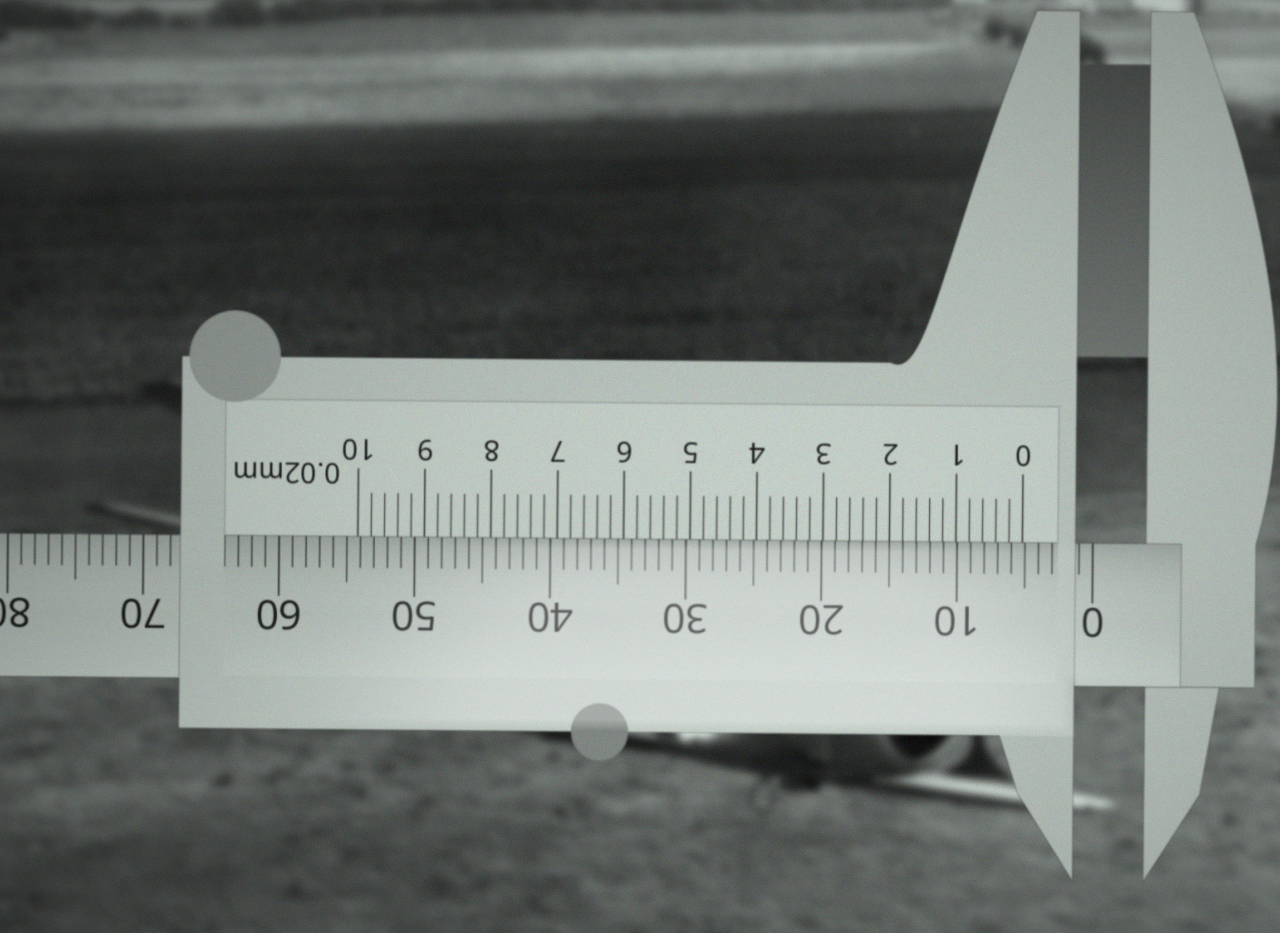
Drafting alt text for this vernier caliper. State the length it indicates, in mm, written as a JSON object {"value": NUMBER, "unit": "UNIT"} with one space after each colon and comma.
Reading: {"value": 5.2, "unit": "mm"}
